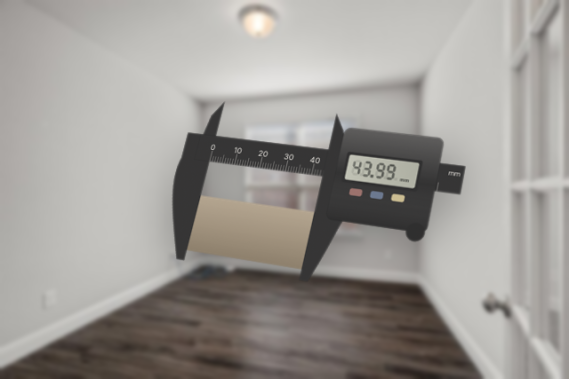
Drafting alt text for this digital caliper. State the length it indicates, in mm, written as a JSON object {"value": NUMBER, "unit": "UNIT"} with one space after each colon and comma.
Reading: {"value": 43.99, "unit": "mm"}
